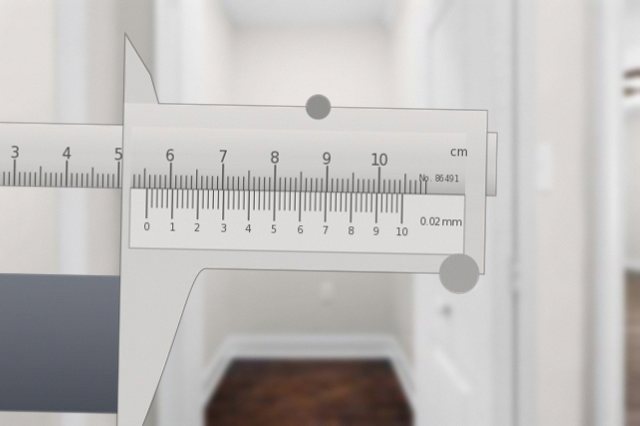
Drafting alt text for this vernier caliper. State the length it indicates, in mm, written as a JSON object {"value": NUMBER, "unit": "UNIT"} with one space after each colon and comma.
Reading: {"value": 55.5, "unit": "mm"}
